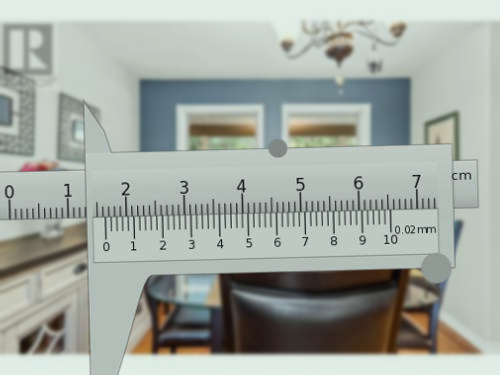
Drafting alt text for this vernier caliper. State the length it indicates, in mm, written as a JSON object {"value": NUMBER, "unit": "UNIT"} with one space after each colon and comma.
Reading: {"value": 16.4, "unit": "mm"}
